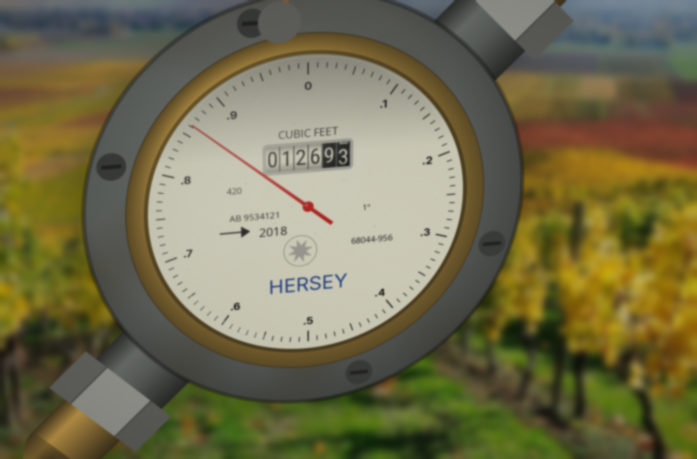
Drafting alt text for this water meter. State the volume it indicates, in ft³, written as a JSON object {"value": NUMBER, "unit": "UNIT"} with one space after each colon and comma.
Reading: {"value": 12692.86, "unit": "ft³"}
